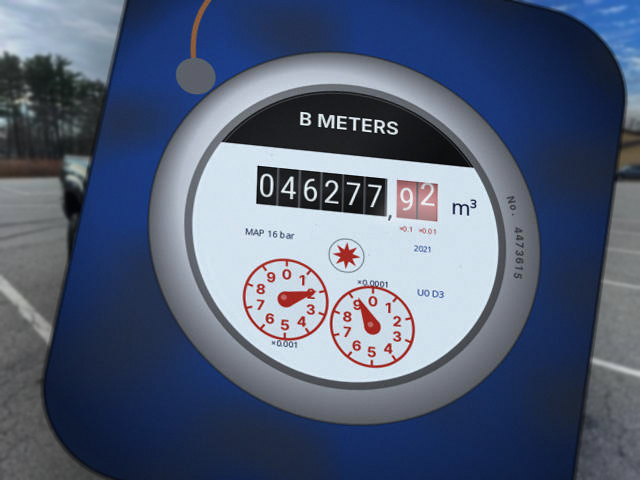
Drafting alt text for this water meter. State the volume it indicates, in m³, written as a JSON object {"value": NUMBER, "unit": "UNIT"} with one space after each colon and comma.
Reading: {"value": 46277.9219, "unit": "m³"}
